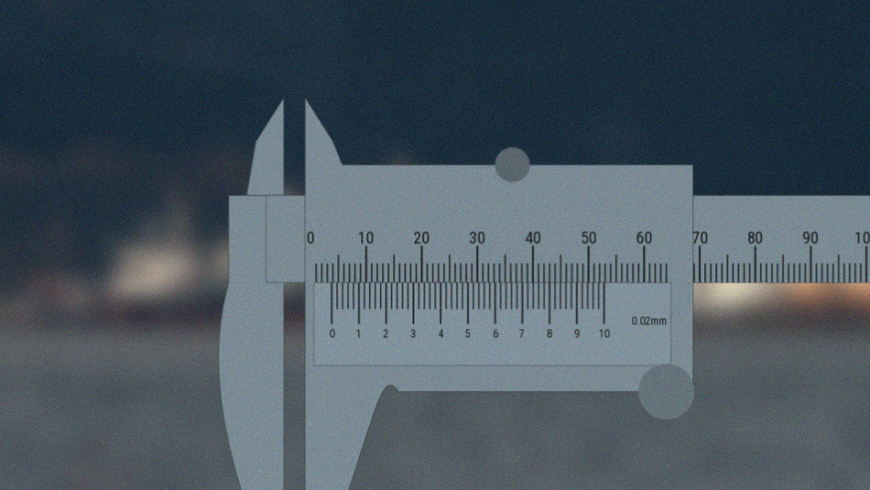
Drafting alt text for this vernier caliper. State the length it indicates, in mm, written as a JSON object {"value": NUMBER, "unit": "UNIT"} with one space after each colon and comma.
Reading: {"value": 3.8, "unit": "mm"}
